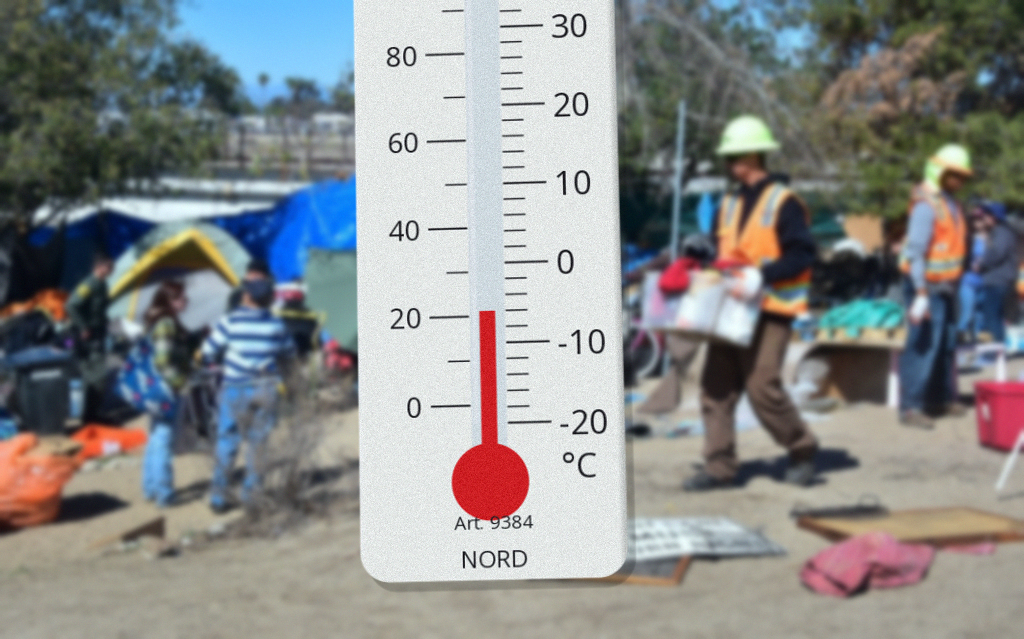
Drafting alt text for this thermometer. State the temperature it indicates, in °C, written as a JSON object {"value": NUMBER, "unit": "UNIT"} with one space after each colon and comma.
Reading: {"value": -6, "unit": "°C"}
